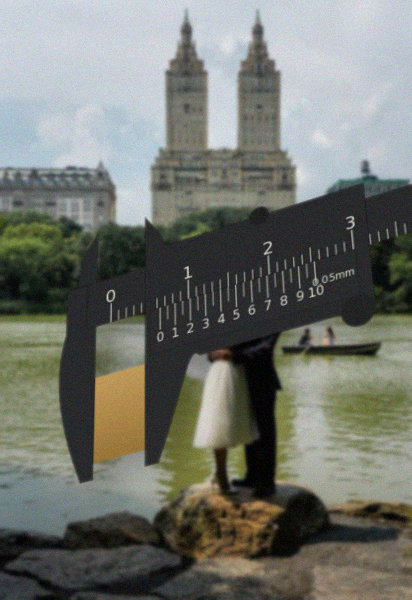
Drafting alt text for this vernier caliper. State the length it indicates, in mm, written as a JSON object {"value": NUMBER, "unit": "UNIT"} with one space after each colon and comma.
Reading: {"value": 6.4, "unit": "mm"}
